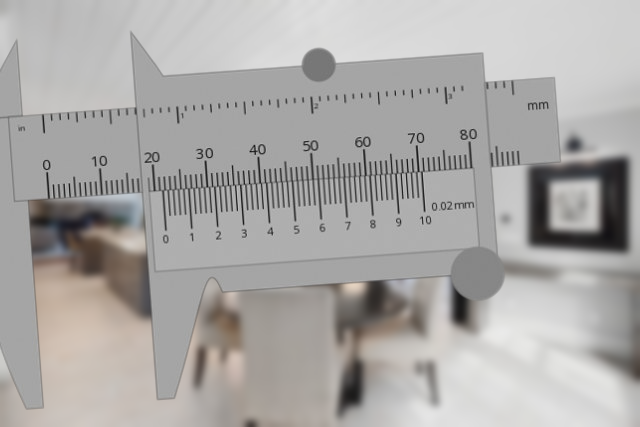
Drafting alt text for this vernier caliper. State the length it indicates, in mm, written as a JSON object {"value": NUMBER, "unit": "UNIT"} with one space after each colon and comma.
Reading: {"value": 21.6, "unit": "mm"}
